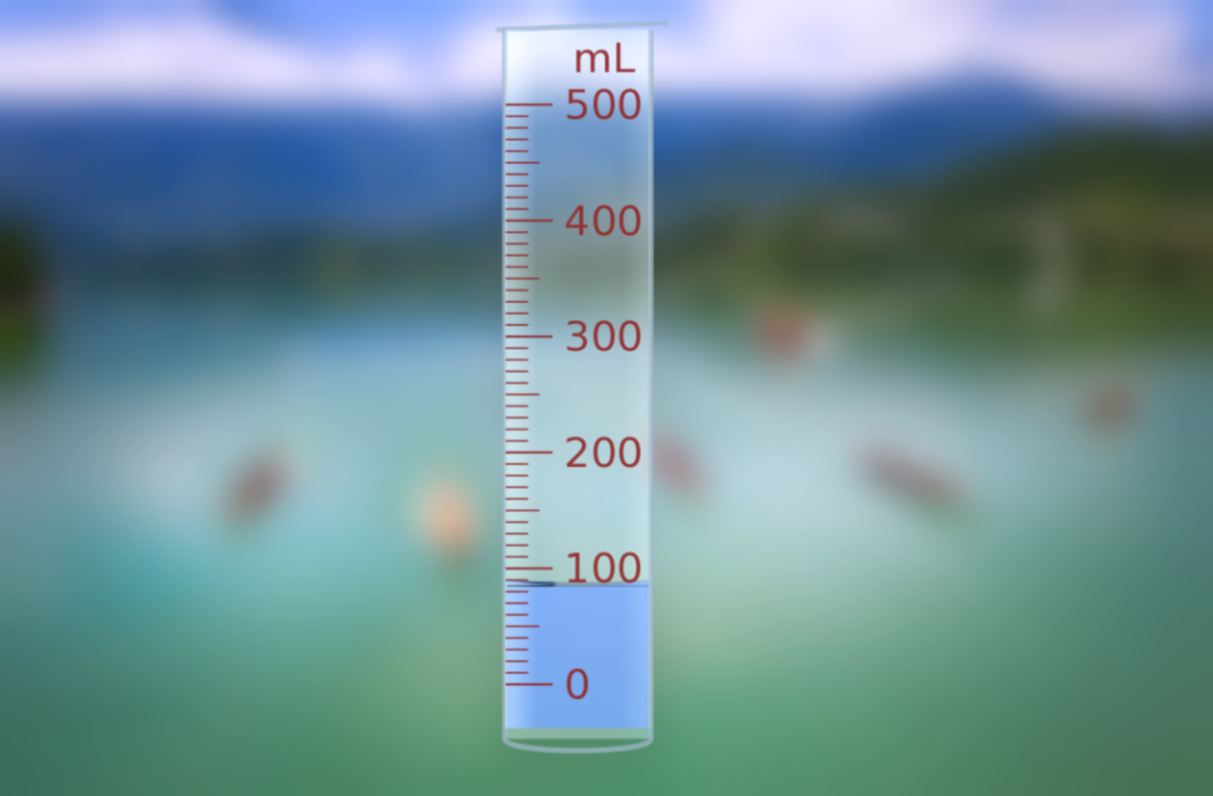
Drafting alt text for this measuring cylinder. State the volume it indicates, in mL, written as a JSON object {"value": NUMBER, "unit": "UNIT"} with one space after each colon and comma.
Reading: {"value": 85, "unit": "mL"}
